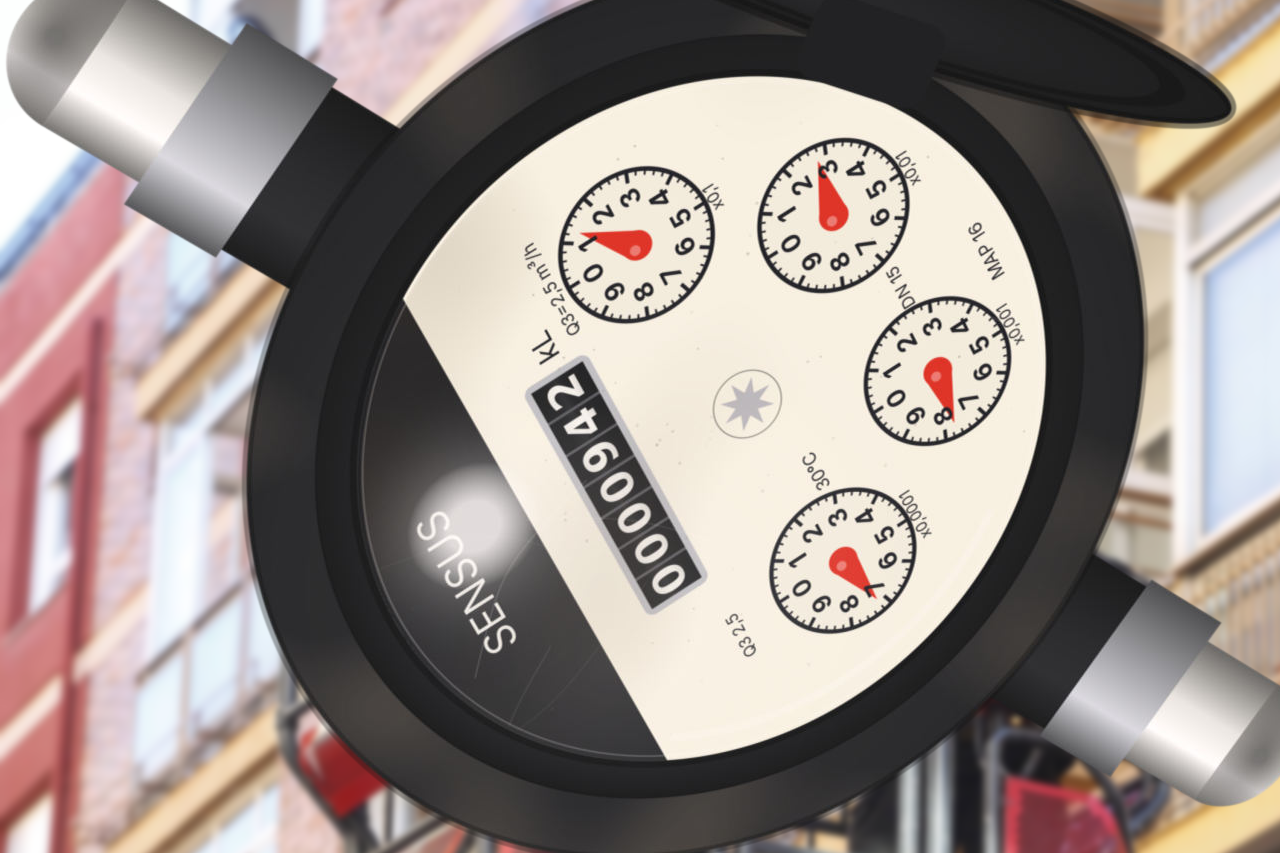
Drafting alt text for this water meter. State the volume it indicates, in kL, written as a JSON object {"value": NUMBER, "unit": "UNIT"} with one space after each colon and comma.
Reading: {"value": 942.1277, "unit": "kL"}
